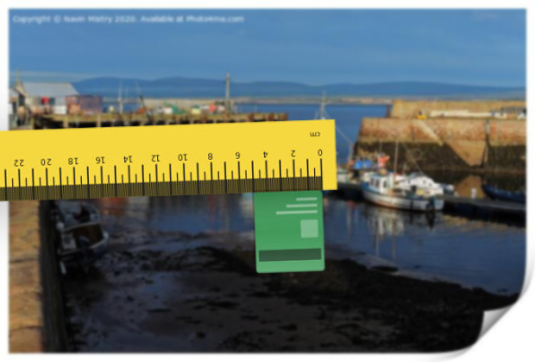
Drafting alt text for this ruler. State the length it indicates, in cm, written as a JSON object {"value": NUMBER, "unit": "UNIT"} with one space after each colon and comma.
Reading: {"value": 5, "unit": "cm"}
